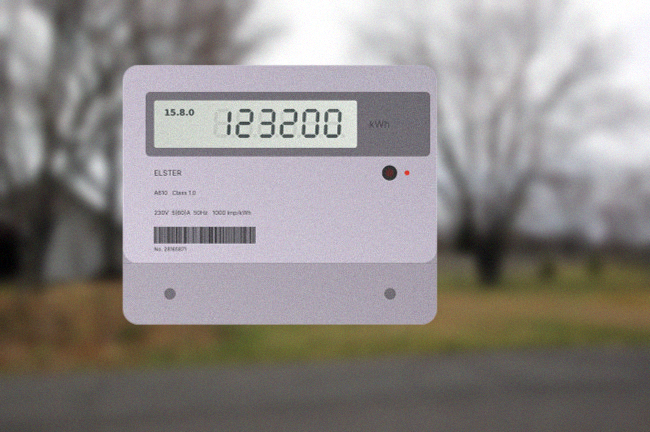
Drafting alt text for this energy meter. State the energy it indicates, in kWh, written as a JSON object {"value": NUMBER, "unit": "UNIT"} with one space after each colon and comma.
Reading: {"value": 123200, "unit": "kWh"}
